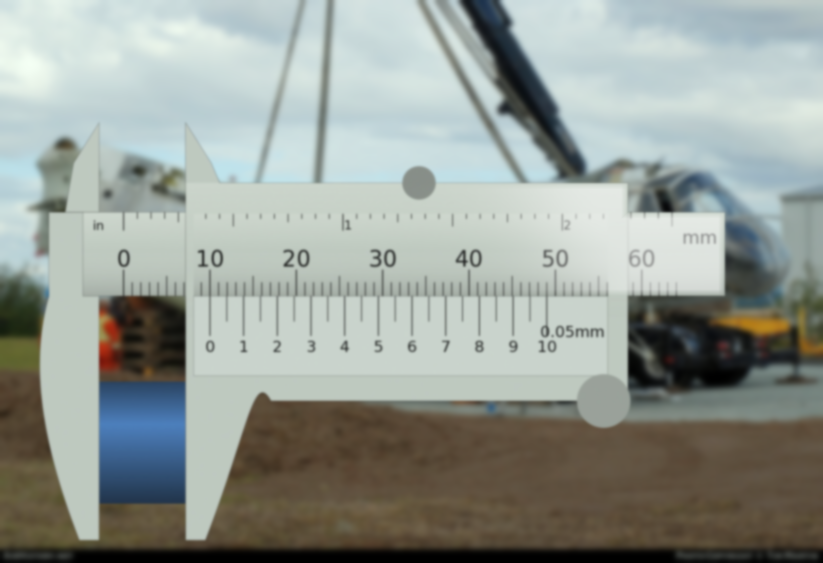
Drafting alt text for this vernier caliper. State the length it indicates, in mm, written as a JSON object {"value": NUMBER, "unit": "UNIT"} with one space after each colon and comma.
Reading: {"value": 10.0, "unit": "mm"}
